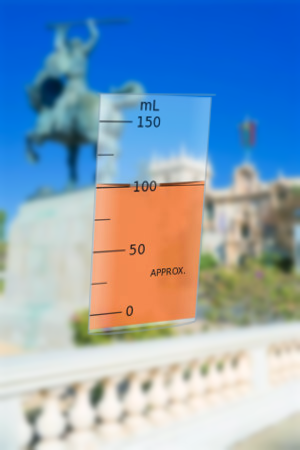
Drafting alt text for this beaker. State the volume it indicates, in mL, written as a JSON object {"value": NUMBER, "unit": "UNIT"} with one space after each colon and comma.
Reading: {"value": 100, "unit": "mL"}
